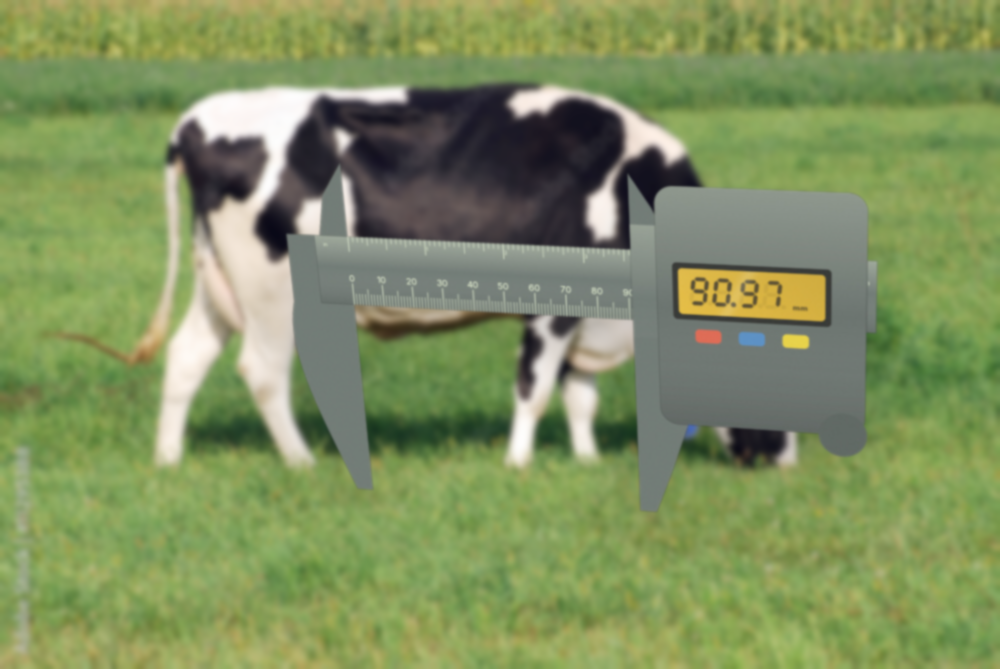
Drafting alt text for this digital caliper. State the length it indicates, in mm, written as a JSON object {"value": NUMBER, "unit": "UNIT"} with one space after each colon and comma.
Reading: {"value": 90.97, "unit": "mm"}
